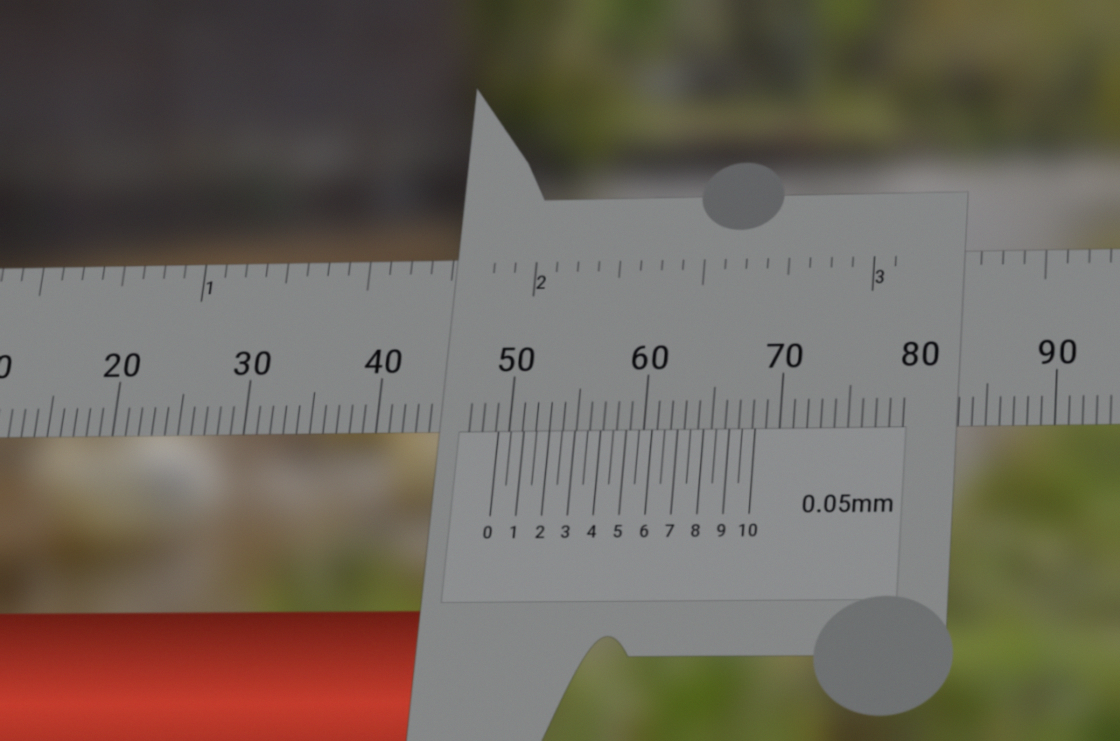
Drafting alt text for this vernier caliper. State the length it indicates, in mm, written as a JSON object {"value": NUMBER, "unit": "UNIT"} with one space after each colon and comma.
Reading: {"value": 49.2, "unit": "mm"}
